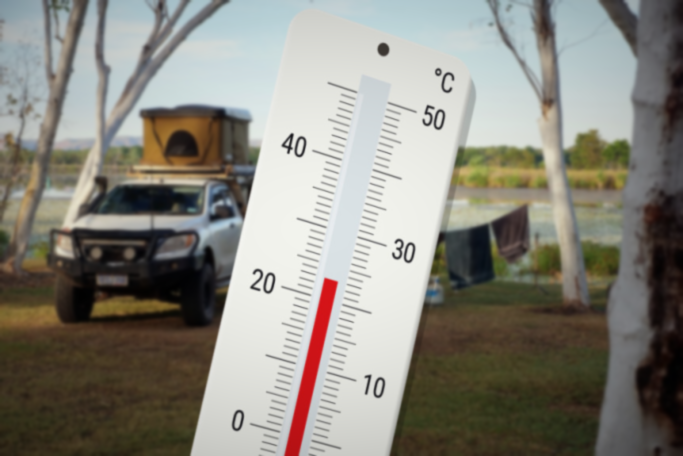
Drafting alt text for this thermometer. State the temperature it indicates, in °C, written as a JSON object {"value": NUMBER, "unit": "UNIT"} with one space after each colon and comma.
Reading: {"value": 23, "unit": "°C"}
